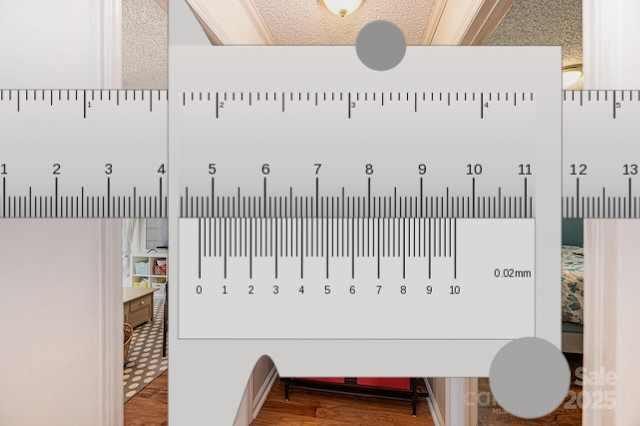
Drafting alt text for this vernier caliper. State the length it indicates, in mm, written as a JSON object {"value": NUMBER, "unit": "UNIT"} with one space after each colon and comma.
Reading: {"value": 47.5, "unit": "mm"}
